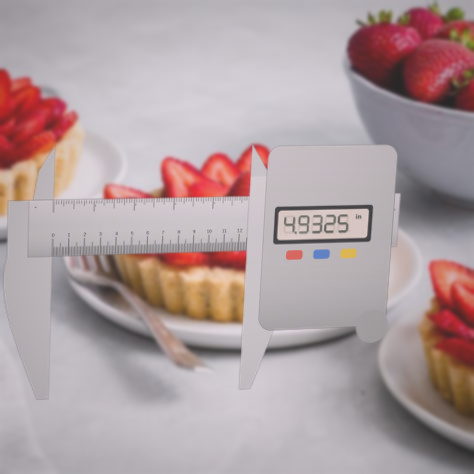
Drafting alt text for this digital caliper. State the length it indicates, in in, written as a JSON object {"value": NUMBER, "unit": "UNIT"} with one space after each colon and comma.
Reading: {"value": 4.9325, "unit": "in"}
